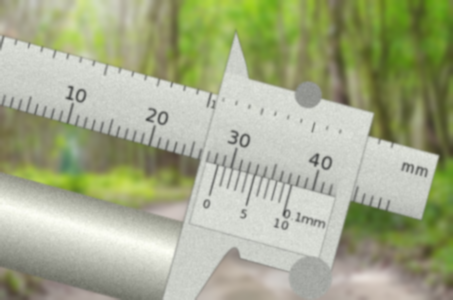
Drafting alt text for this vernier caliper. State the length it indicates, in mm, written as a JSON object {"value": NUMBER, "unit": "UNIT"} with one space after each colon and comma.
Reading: {"value": 28.4, "unit": "mm"}
